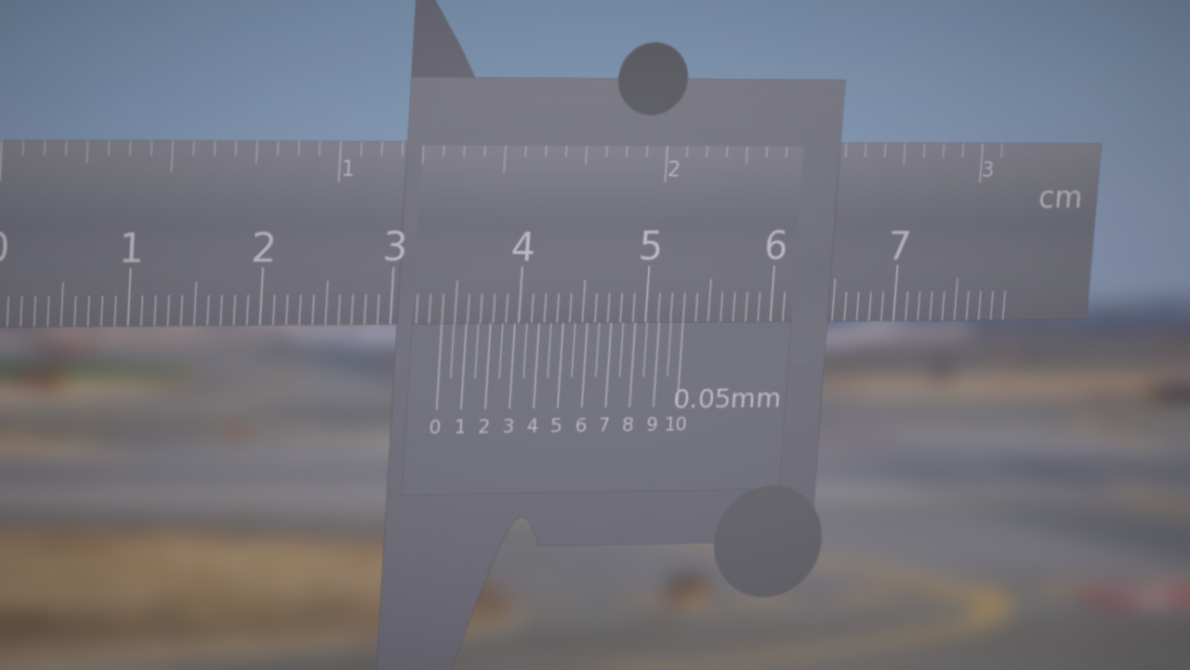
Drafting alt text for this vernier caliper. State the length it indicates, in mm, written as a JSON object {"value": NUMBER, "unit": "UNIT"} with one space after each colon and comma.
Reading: {"value": 34.0, "unit": "mm"}
